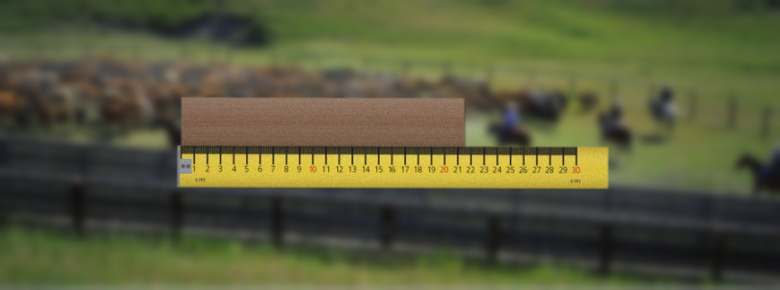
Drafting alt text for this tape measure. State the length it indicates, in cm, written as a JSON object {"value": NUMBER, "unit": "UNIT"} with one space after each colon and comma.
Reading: {"value": 21.5, "unit": "cm"}
